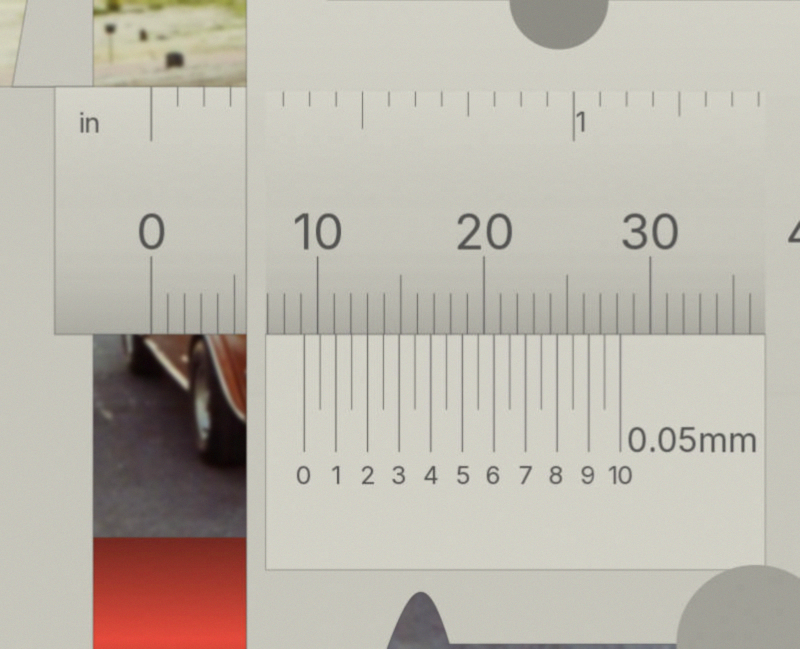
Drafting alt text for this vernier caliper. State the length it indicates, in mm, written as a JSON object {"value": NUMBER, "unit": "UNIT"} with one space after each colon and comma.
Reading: {"value": 9.2, "unit": "mm"}
